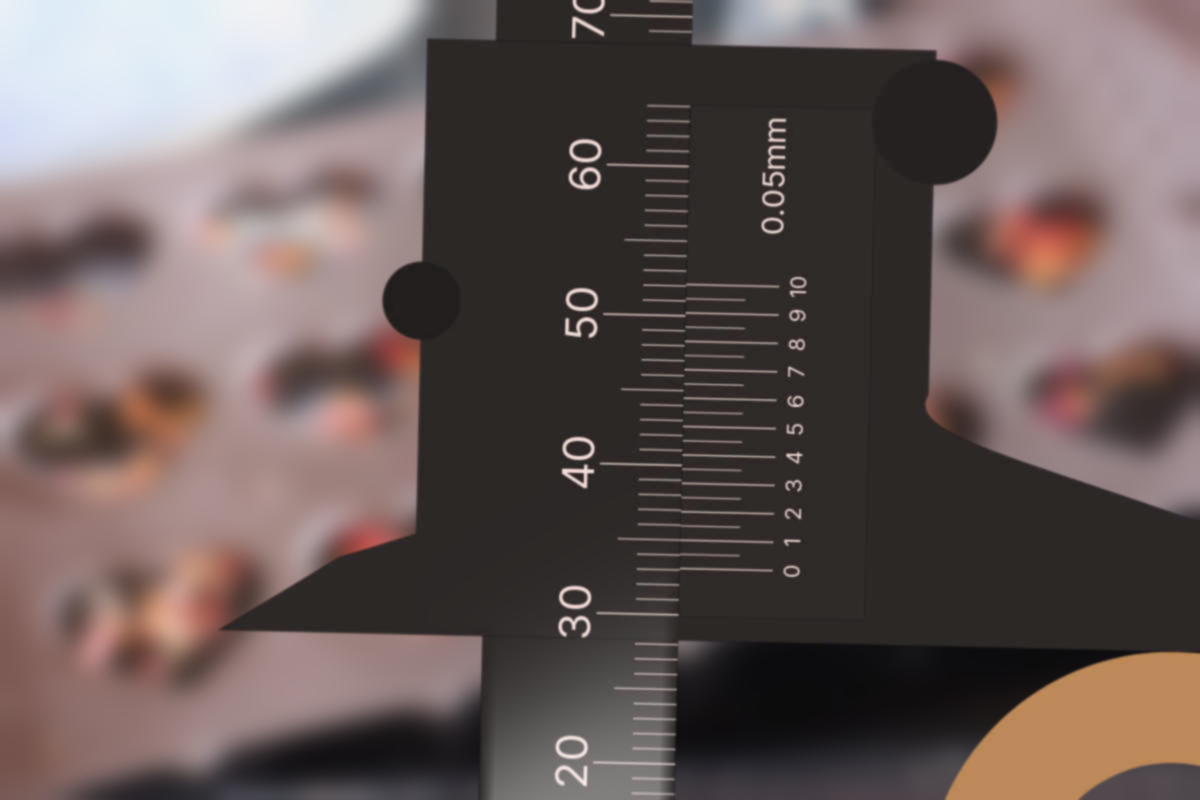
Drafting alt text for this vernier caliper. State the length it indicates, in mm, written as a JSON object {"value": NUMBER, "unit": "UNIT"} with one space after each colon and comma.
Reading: {"value": 33.1, "unit": "mm"}
